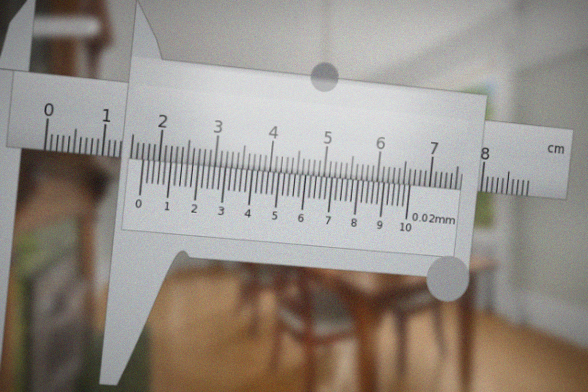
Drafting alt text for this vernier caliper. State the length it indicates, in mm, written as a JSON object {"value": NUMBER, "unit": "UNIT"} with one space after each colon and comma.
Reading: {"value": 17.2, "unit": "mm"}
